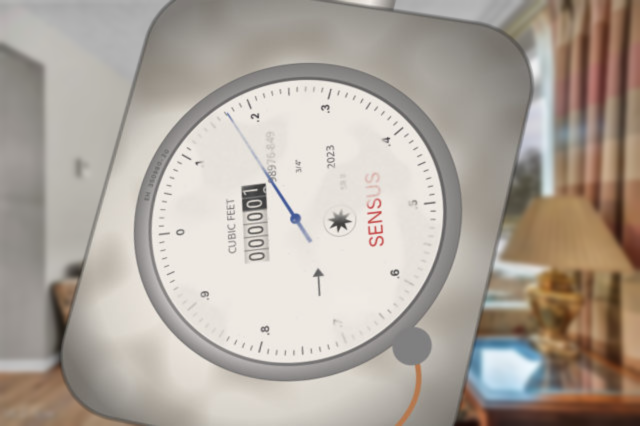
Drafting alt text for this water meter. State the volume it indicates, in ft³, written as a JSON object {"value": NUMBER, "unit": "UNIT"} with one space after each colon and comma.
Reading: {"value": 1.17, "unit": "ft³"}
